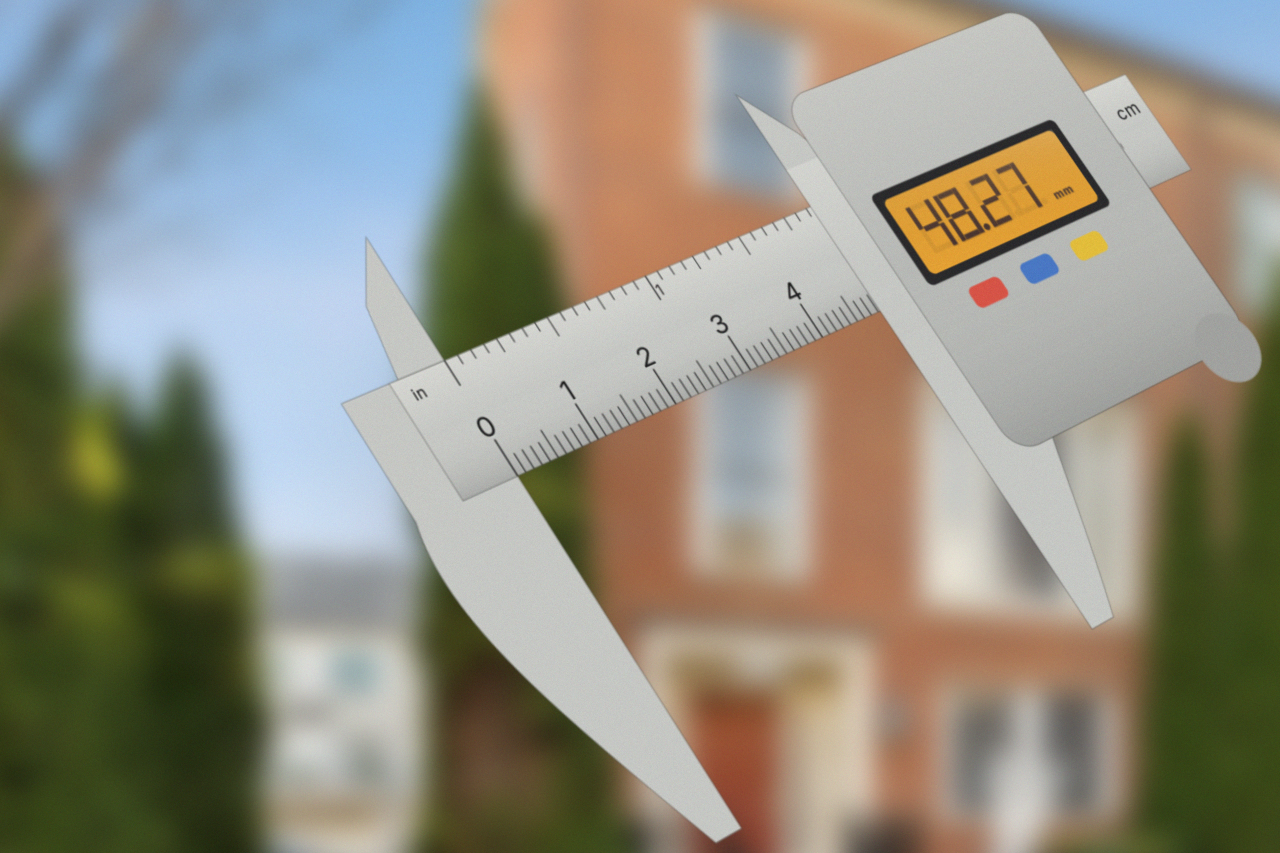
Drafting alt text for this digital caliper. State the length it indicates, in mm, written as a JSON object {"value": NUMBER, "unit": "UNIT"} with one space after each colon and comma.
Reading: {"value": 48.27, "unit": "mm"}
